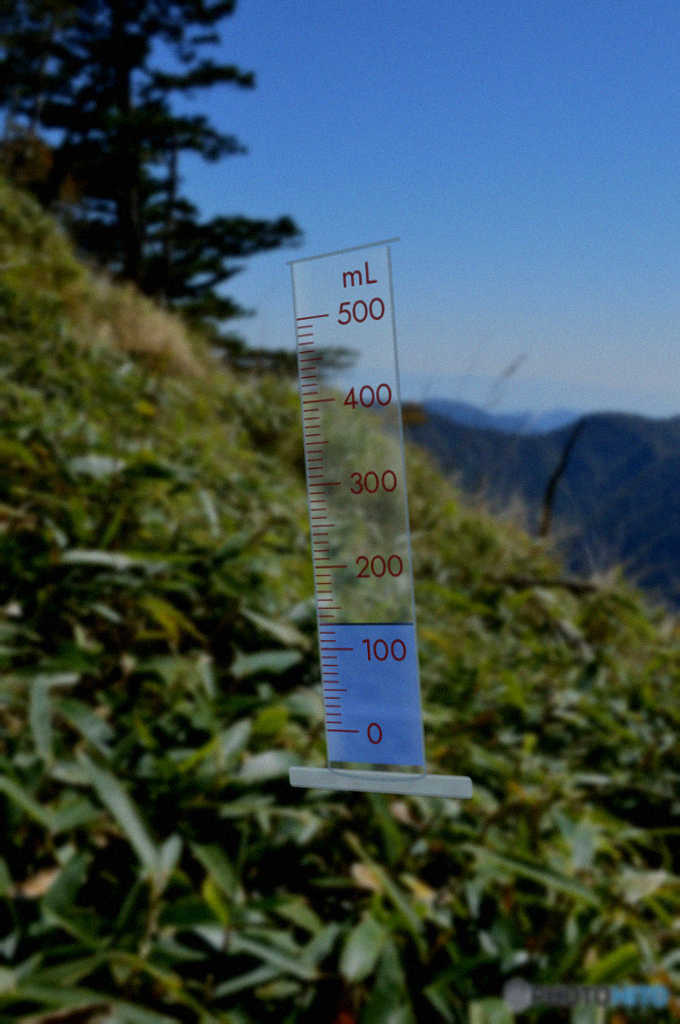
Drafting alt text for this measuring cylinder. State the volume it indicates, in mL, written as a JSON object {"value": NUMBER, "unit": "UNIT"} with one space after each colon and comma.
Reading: {"value": 130, "unit": "mL"}
